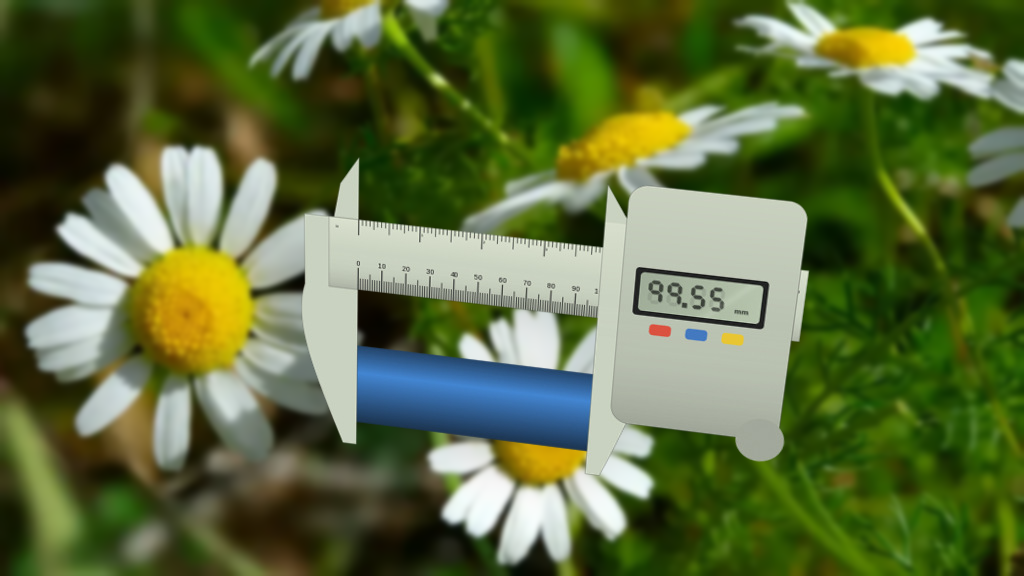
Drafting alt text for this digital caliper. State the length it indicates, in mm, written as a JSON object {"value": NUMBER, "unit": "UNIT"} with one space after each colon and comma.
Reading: {"value": 99.55, "unit": "mm"}
